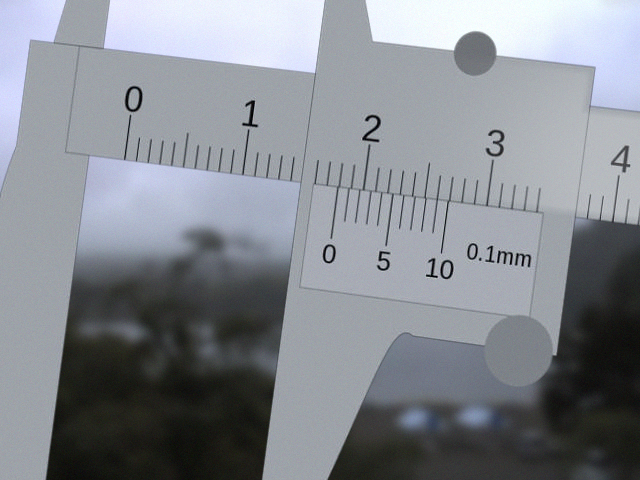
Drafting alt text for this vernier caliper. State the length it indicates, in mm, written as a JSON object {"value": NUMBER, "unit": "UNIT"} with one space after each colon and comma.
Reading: {"value": 17.9, "unit": "mm"}
